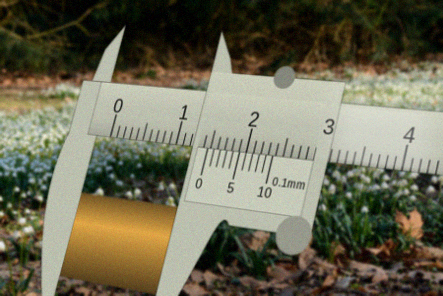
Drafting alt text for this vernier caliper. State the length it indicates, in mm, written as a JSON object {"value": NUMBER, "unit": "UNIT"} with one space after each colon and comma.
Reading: {"value": 14.6, "unit": "mm"}
